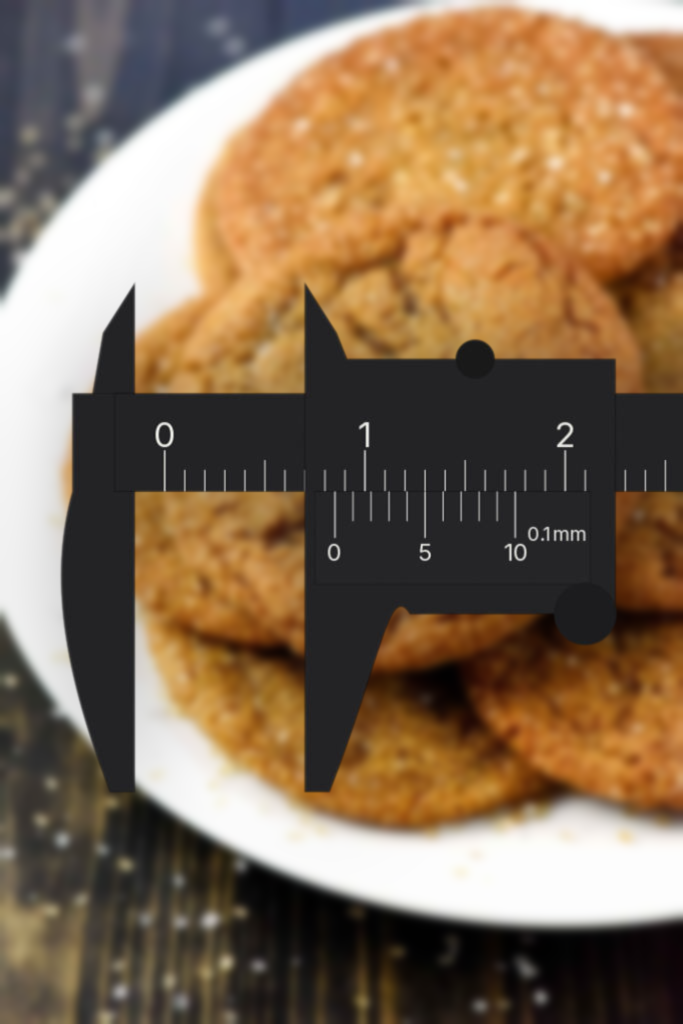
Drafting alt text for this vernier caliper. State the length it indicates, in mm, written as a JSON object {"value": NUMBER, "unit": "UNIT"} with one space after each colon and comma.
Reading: {"value": 8.5, "unit": "mm"}
